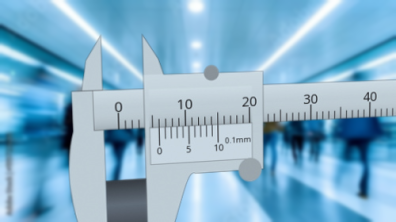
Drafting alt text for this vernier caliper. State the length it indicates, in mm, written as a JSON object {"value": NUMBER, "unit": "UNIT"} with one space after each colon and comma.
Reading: {"value": 6.0, "unit": "mm"}
